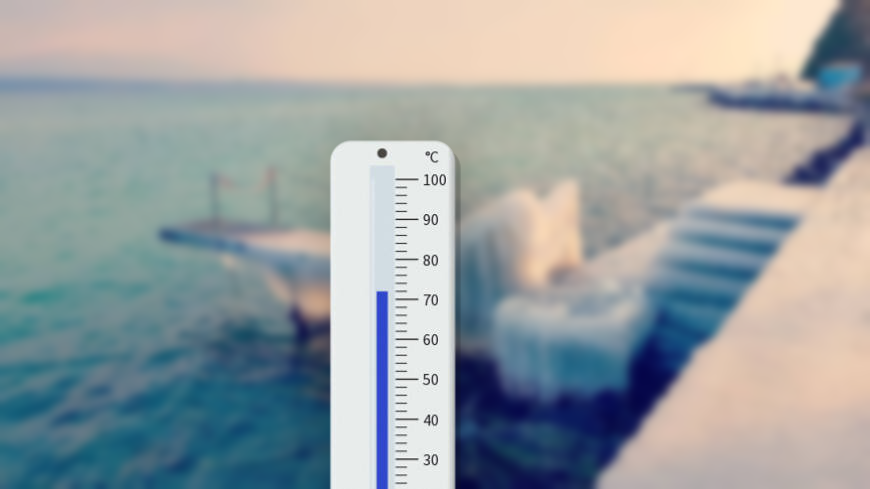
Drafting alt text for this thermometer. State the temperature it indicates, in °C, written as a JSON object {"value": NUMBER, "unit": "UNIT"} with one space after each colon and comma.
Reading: {"value": 72, "unit": "°C"}
